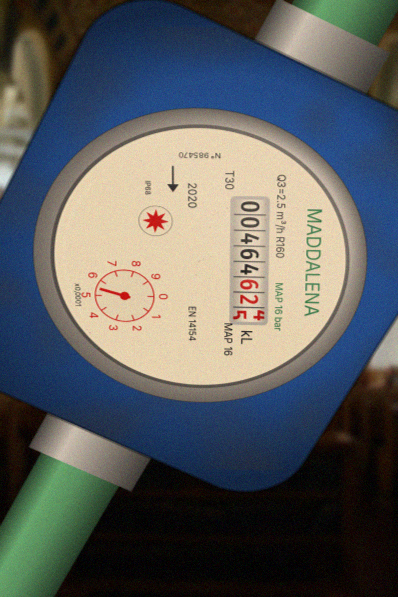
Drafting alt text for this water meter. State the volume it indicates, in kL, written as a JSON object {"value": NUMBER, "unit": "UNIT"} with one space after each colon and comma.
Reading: {"value": 464.6245, "unit": "kL"}
